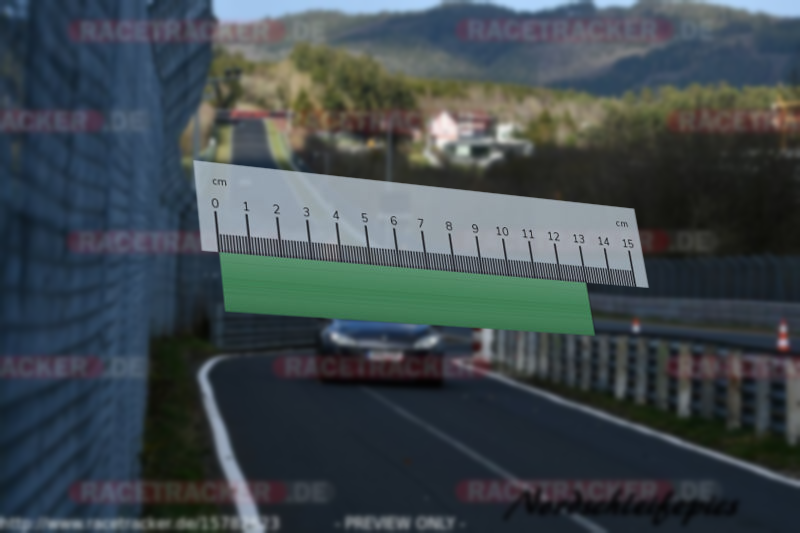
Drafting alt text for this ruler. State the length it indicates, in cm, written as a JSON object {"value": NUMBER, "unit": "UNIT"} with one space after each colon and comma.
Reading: {"value": 13, "unit": "cm"}
